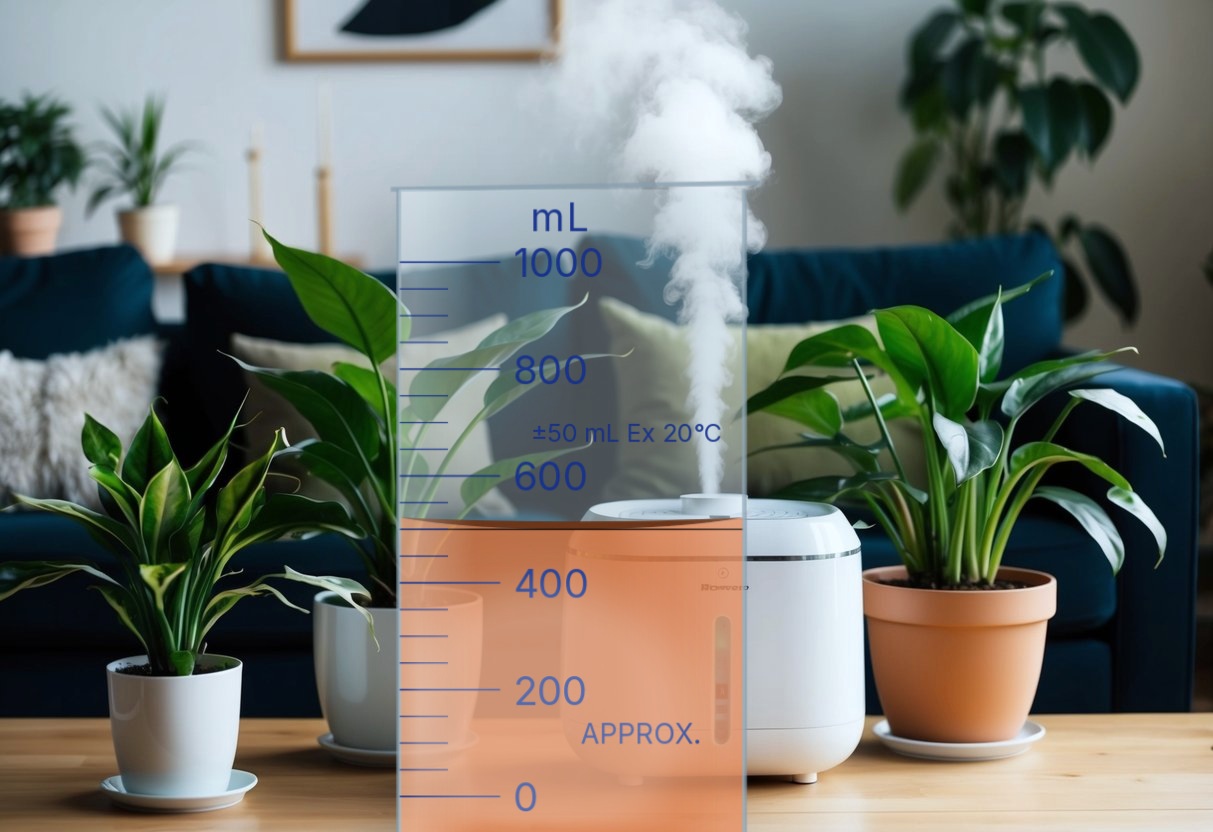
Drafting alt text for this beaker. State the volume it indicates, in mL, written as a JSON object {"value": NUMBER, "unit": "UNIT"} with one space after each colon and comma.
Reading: {"value": 500, "unit": "mL"}
